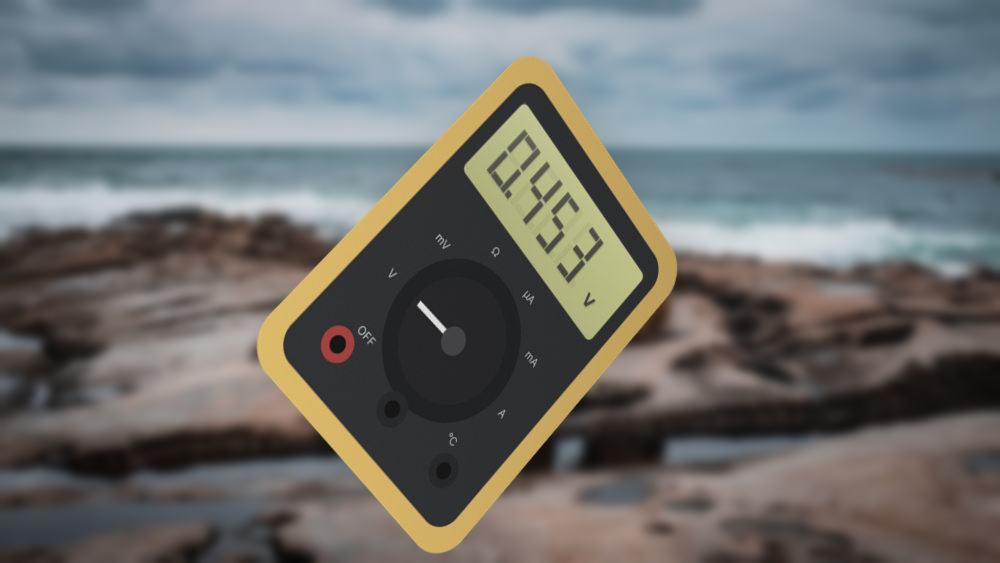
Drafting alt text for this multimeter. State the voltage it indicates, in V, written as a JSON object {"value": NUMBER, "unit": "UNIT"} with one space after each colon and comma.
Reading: {"value": 0.453, "unit": "V"}
